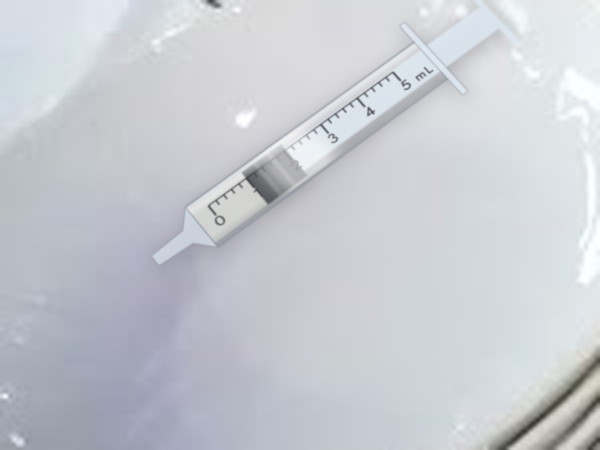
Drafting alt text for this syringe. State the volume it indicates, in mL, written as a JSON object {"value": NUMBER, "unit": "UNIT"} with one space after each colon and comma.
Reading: {"value": 1, "unit": "mL"}
